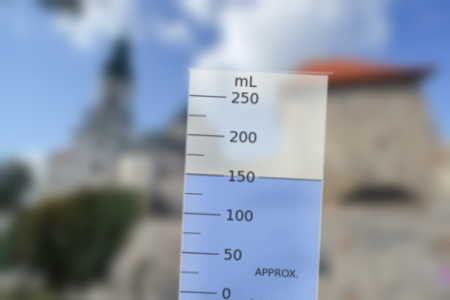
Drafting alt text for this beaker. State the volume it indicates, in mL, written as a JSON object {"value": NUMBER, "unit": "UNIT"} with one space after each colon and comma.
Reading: {"value": 150, "unit": "mL"}
